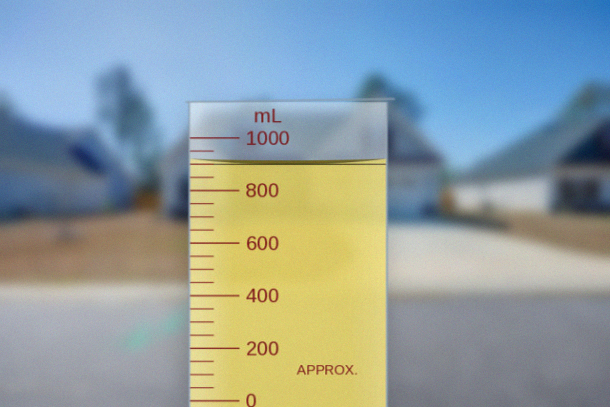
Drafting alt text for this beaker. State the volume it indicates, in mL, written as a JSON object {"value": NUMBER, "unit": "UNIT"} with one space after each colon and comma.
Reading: {"value": 900, "unit": "mL"}
